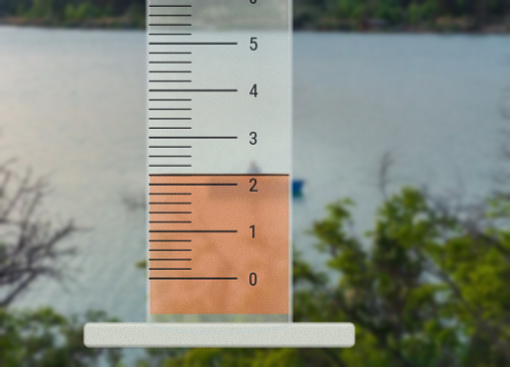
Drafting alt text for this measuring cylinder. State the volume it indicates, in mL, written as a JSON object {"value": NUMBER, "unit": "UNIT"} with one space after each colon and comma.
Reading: {"value": 2.2, "unit": "mL"}
